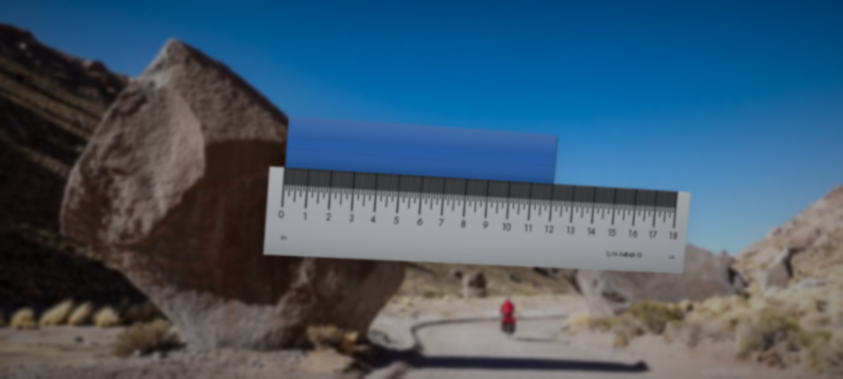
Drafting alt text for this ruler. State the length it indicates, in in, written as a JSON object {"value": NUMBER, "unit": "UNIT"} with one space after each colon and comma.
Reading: {"value": 12, "unit": "in"}
